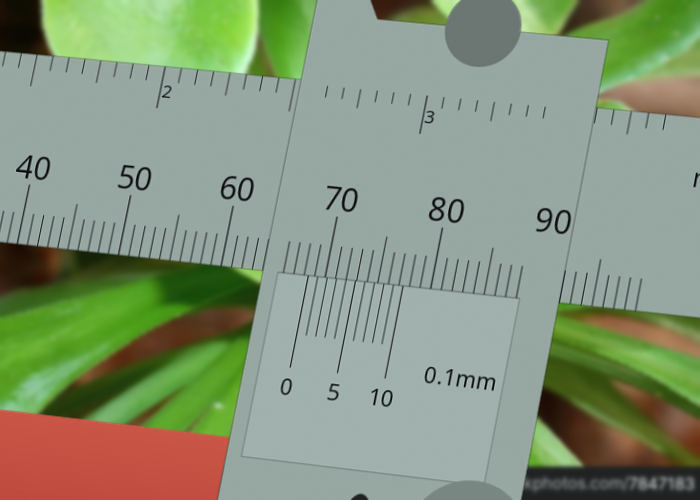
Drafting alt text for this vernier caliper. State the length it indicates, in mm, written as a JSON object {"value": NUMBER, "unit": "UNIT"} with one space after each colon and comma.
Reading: {"value": 68.4, "unit": "mm"}
